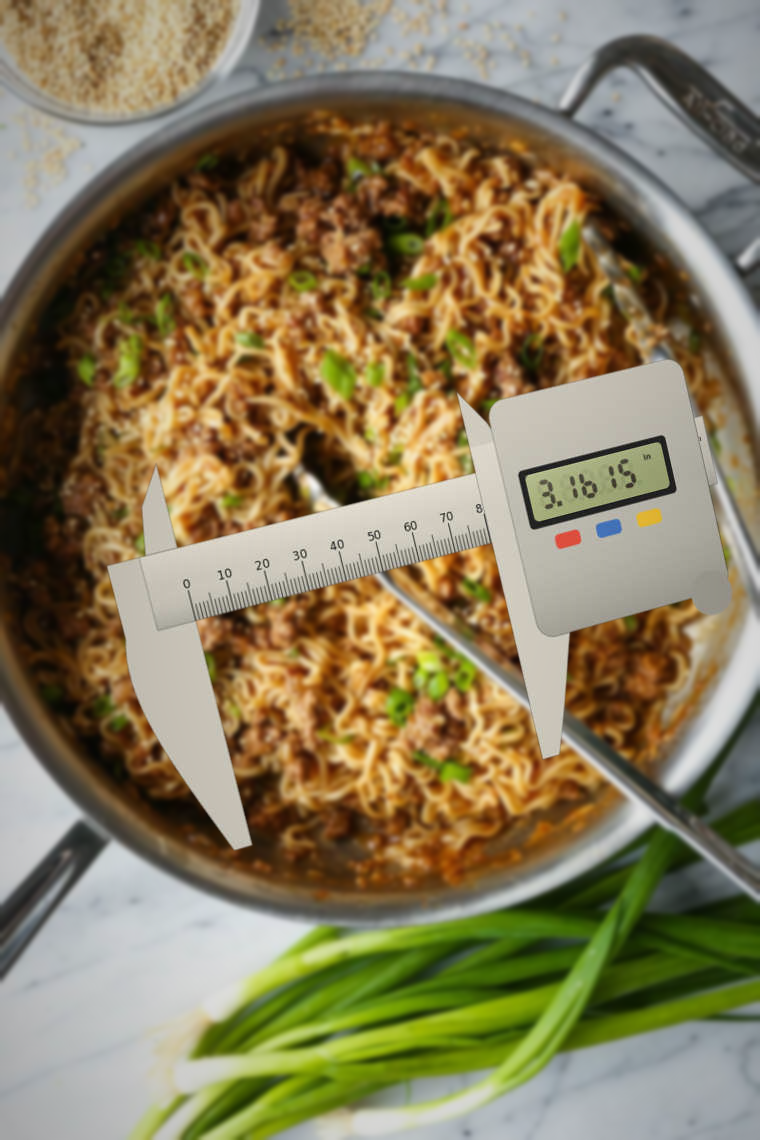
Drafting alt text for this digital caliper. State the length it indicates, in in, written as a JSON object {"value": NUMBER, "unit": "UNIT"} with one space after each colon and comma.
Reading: {"value": 3.1615, "unit": "in"}
